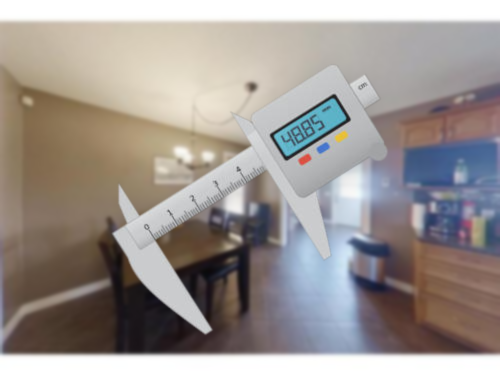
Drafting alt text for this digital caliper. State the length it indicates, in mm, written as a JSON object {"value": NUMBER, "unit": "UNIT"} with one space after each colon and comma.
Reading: {"value": 48.85, "unit": "mm"}
